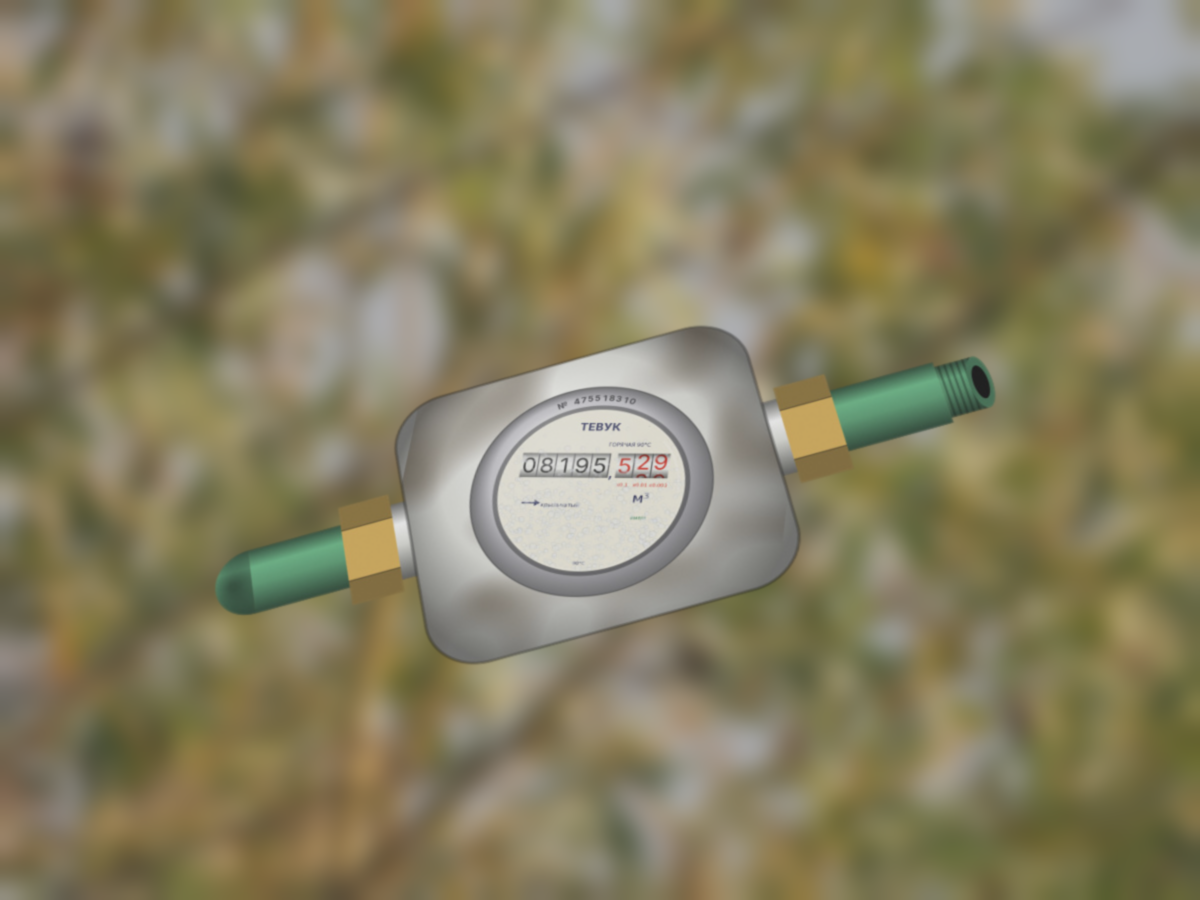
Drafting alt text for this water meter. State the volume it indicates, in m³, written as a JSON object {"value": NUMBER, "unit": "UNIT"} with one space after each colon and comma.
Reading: {"value": 8195.529, "unit": "m³"}
